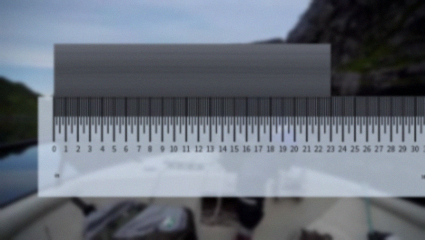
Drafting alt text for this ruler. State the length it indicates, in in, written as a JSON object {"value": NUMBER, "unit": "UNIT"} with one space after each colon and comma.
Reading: {"value": 23, "unit": "in"}
